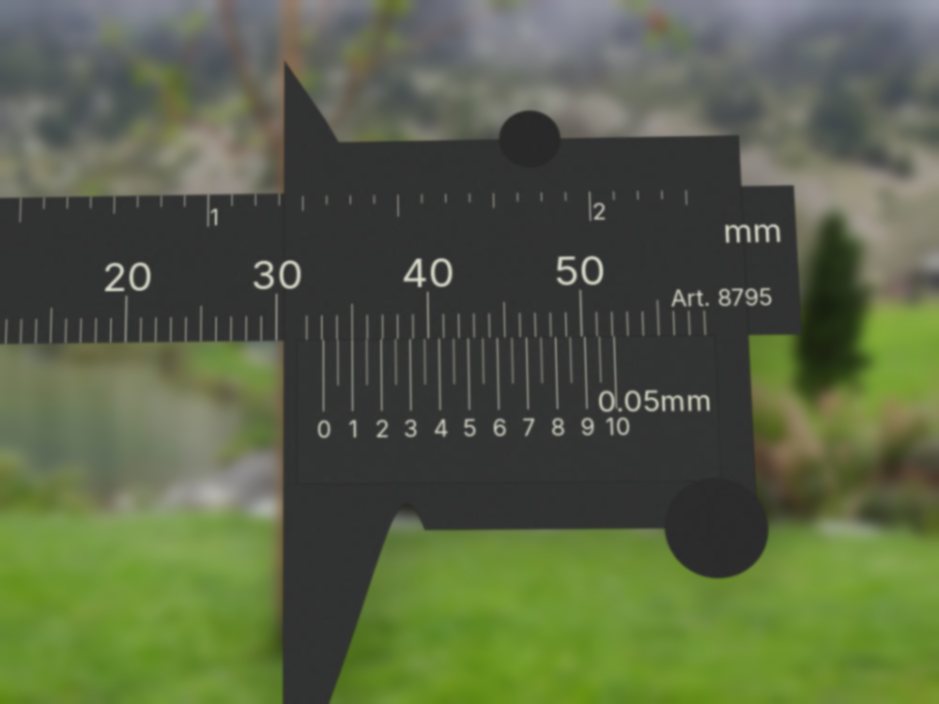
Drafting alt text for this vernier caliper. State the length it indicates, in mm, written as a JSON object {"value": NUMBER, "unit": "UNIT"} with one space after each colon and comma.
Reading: {"value": 33.1, "unit": "mm"}
